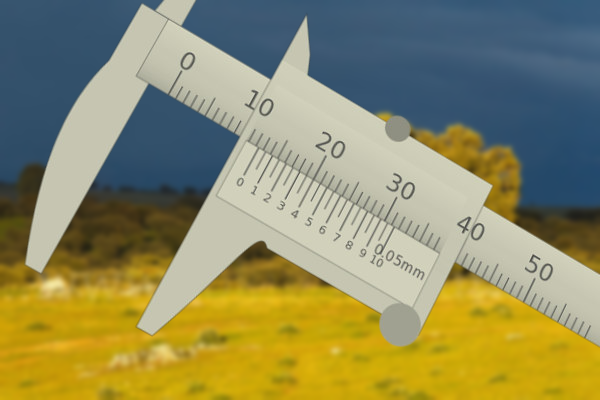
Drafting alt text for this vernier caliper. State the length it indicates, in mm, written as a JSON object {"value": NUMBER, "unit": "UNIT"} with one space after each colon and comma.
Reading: {"value": 12.4, "unit": "mm"}
